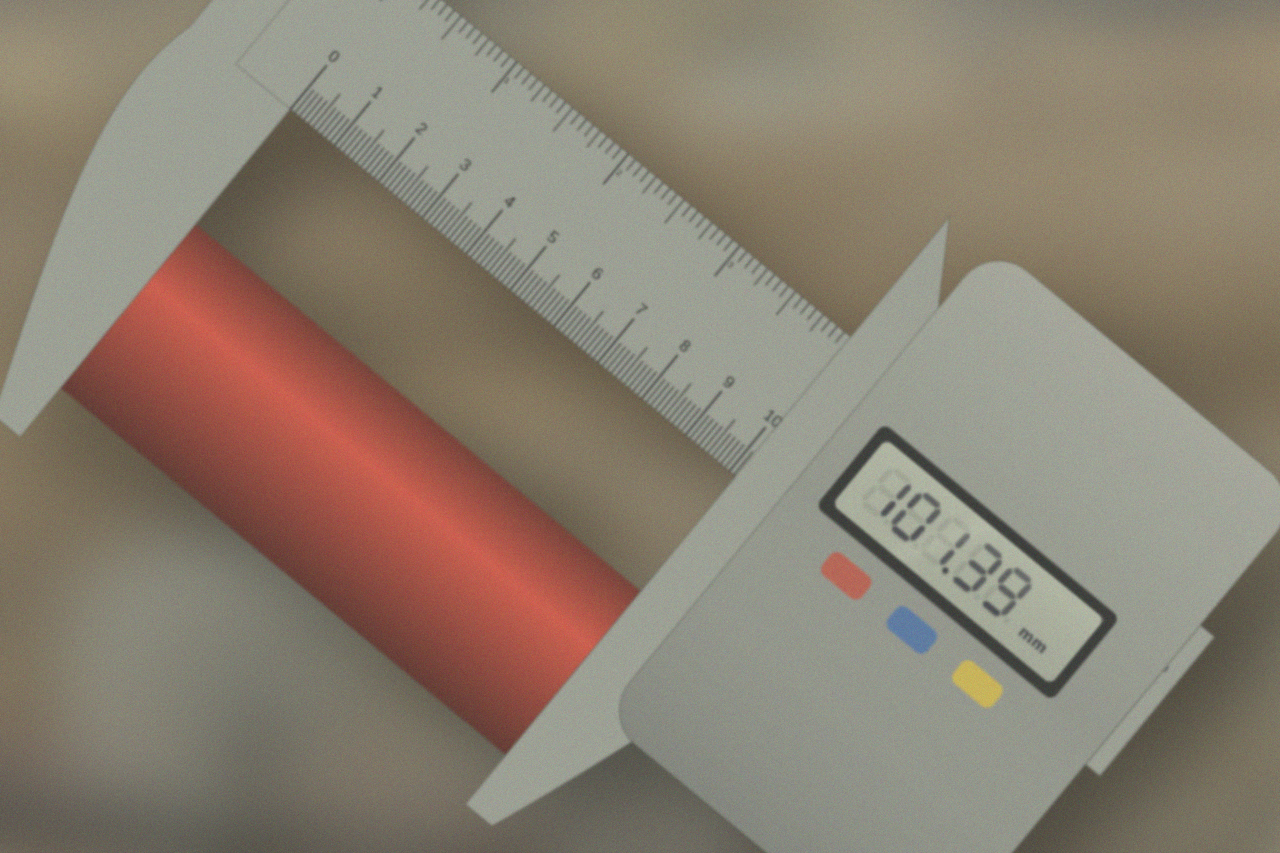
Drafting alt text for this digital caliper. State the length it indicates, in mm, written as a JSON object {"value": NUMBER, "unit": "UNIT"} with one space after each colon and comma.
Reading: {"value": 101.39, "unit": "mm"}
